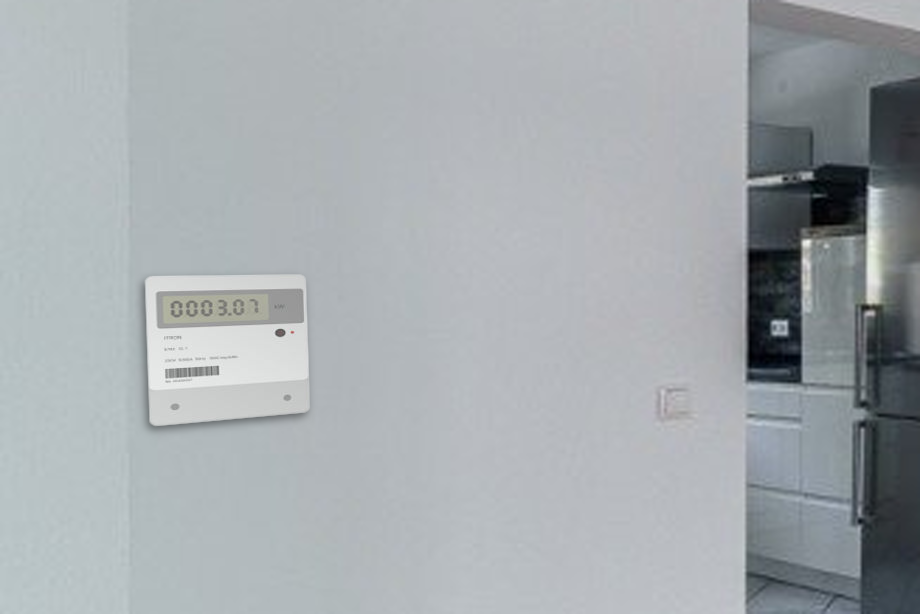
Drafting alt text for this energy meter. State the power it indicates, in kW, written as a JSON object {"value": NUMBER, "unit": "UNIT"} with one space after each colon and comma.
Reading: {"value": 3.07, "unit": "kW"}
